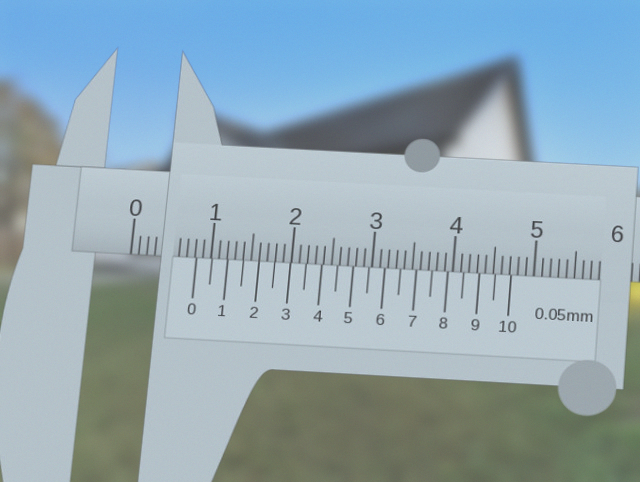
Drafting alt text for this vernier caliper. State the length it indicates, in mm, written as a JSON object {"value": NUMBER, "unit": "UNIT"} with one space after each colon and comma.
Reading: {"value": 8.2, "unit": "mm"}
